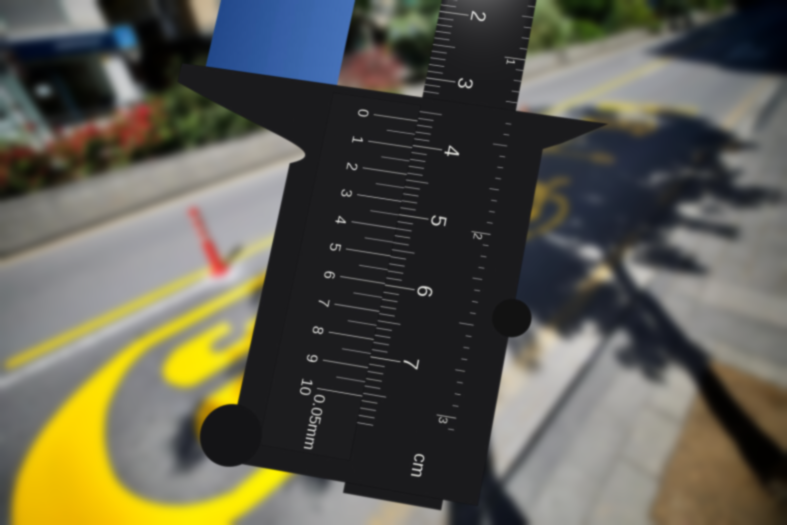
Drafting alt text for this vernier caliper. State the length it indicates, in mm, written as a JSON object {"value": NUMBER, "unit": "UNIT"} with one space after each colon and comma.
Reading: {"value": 36.4, "unit": "mm"}
